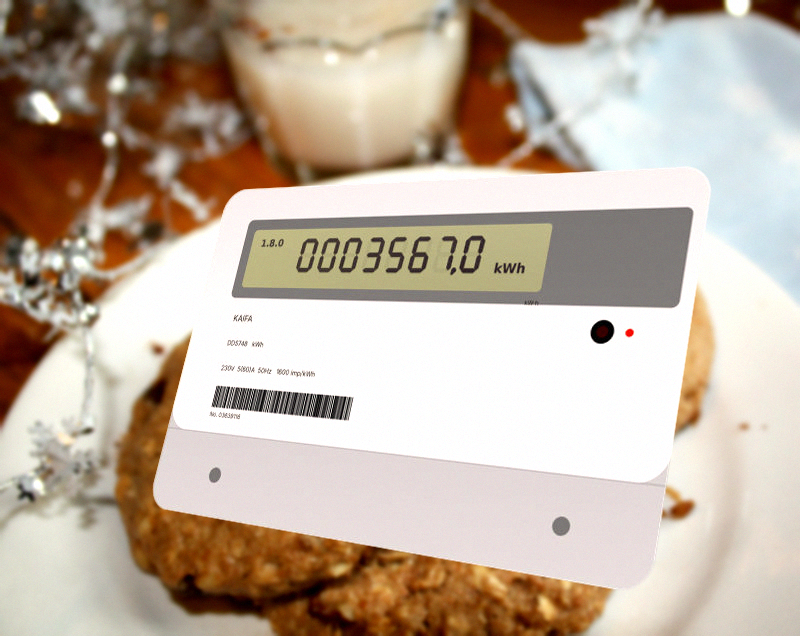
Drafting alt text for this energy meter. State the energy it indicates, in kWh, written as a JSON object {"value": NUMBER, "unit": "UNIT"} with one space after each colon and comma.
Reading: {"value": 3567.0, "unit": "kWh"}
